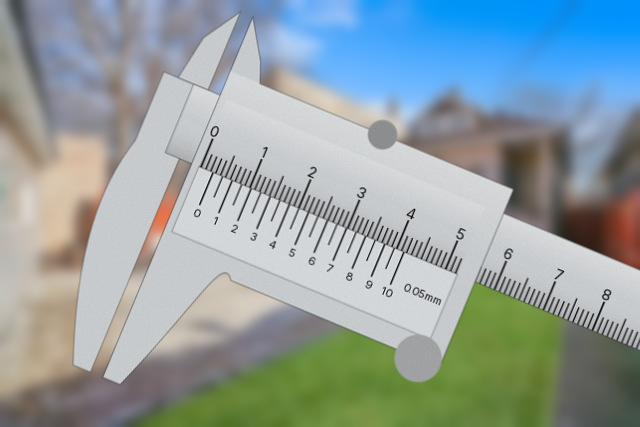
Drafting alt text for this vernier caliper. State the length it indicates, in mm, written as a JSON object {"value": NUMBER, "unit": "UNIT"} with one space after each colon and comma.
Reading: {"value": 2.5, "unit": "mm"}
